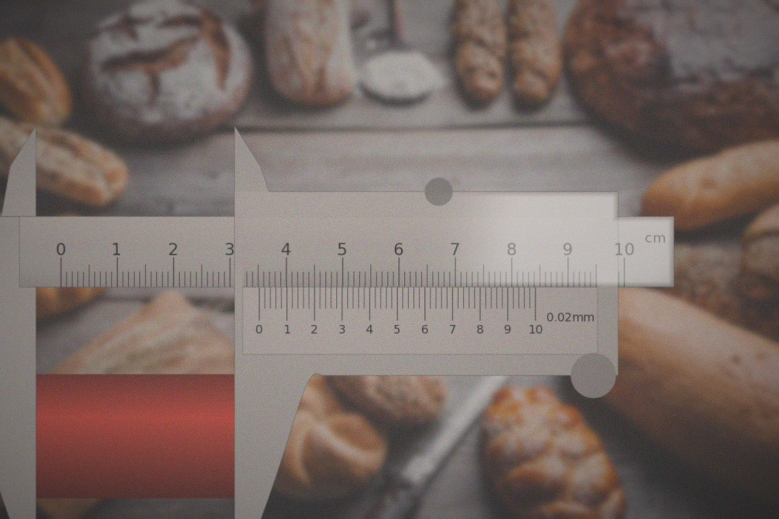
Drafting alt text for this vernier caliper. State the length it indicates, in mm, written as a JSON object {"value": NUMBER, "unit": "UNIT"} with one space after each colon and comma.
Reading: {"value": 35.2, "unit": "mm"}
